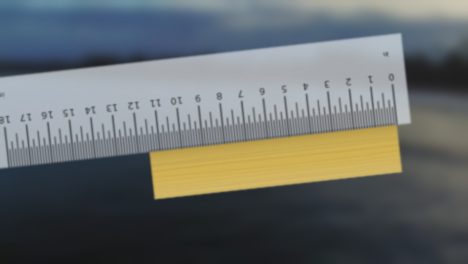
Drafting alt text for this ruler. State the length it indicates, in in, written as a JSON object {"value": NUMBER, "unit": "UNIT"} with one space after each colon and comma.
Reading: {"value": 11.5, "unit": "in"}
